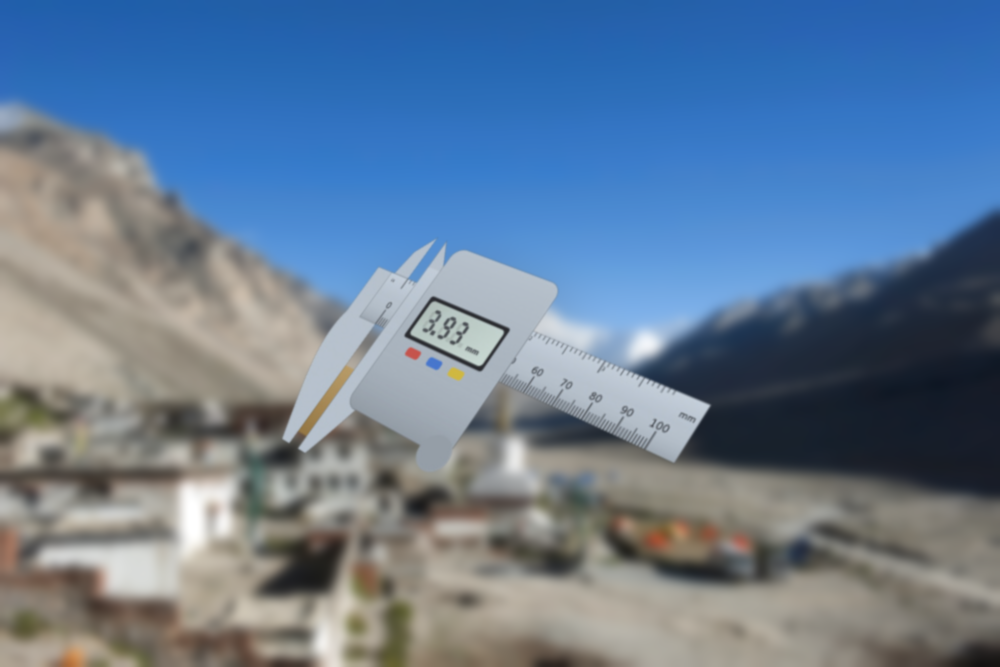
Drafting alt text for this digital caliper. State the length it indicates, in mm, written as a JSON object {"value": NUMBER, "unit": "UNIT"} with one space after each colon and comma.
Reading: {"value": 3.93, "unit": "mm"}
